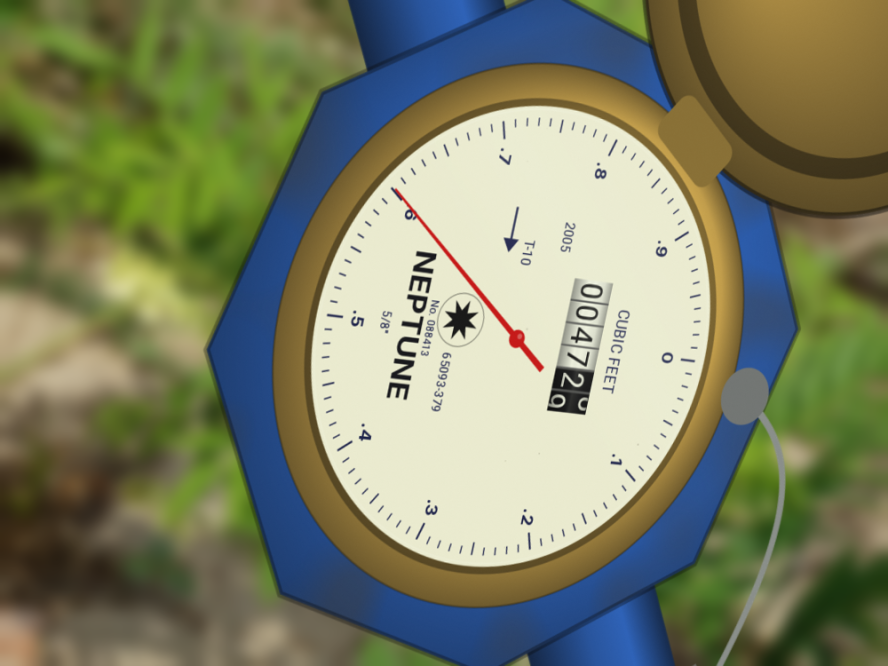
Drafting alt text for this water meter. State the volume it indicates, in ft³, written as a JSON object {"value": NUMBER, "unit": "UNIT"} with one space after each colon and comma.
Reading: {"value": 4728.60, "unit": "ft³"}
